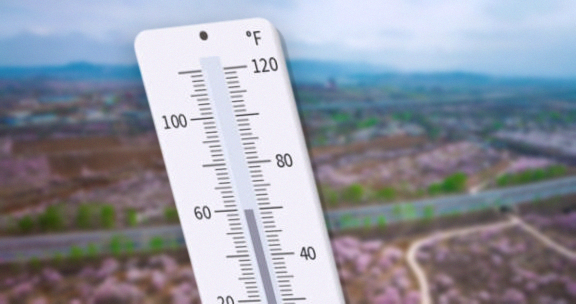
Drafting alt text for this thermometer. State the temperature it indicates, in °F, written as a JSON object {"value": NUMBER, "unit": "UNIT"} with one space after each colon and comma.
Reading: {"value": 60, "unit": "°F"}
